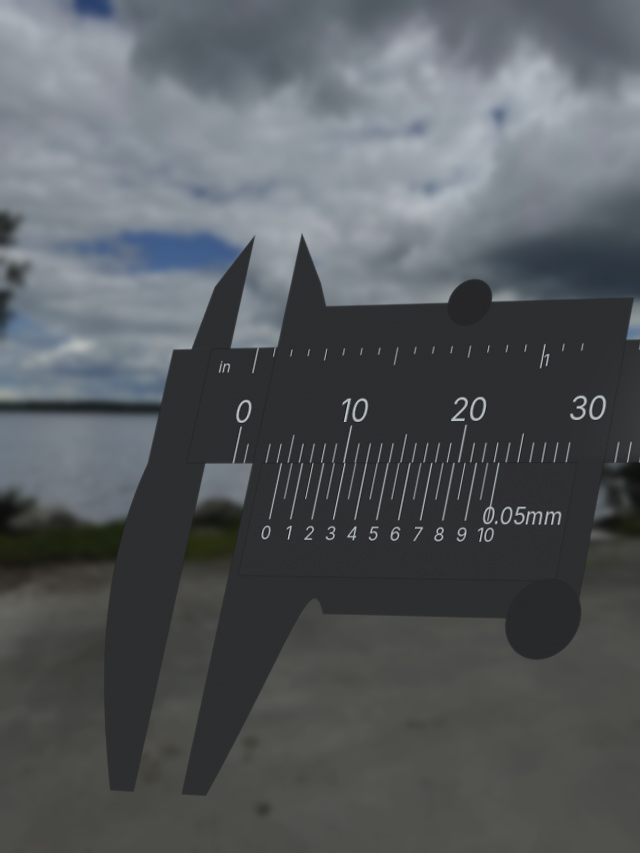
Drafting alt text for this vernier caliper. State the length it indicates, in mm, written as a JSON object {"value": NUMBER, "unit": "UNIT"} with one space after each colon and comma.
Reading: {"value": 4.4, "unit": "mm"}
